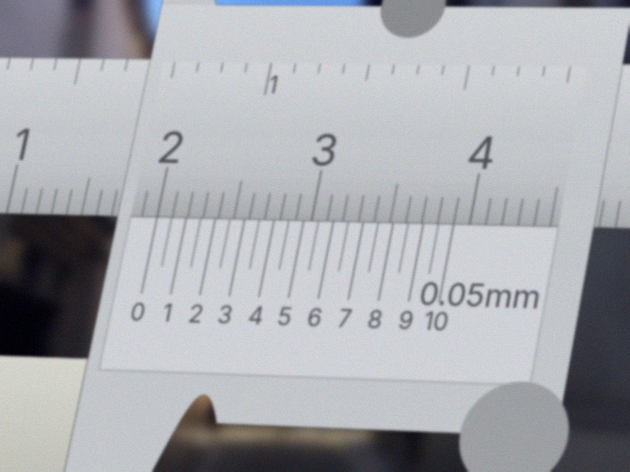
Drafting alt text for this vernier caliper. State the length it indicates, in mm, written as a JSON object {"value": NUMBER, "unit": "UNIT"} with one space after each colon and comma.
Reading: {"value": 20.0, "unit": "mm"}
